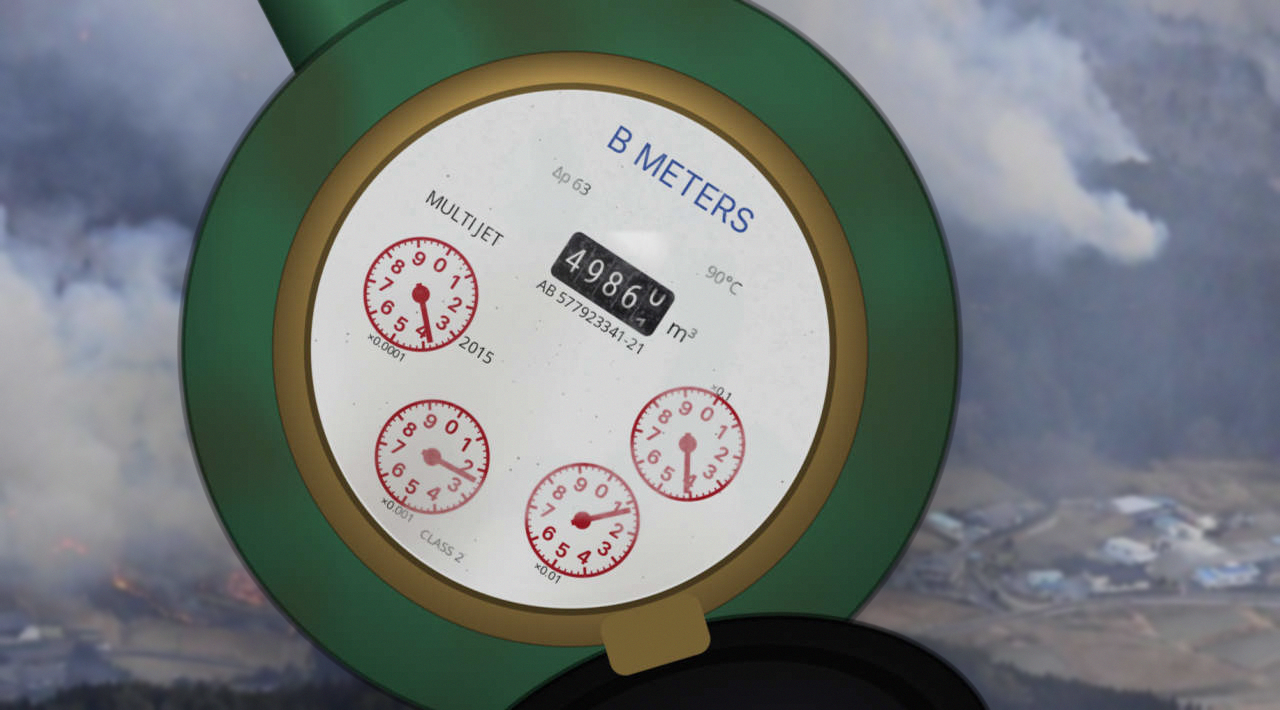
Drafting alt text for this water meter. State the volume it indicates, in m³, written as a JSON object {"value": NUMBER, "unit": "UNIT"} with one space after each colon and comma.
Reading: {"value": 49860.4123, "unit": "m³"}
